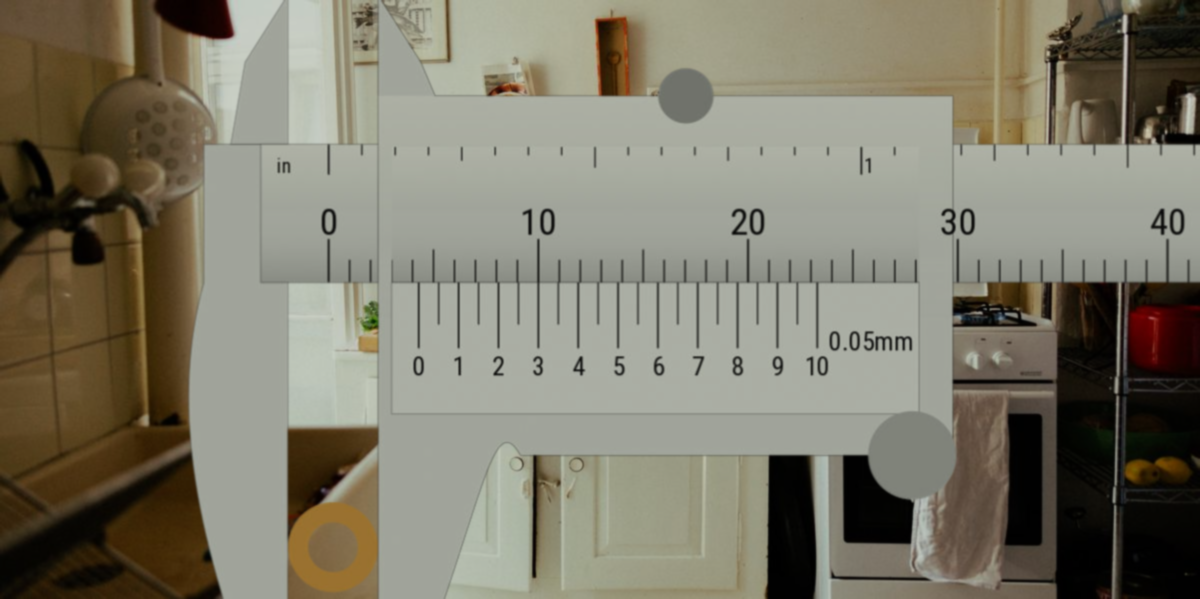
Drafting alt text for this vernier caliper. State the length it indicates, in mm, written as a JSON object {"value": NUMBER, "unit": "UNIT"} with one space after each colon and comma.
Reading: {"value": 4.3, "unit": "mm"}
